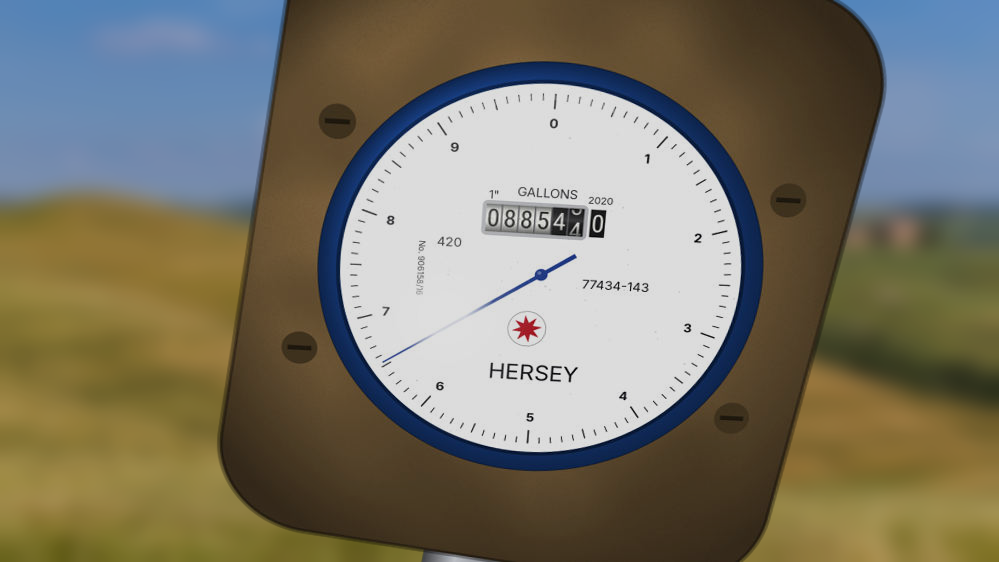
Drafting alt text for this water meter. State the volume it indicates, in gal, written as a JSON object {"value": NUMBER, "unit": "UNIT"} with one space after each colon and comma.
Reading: {"value": 885436.5, "unit": "gal"}
